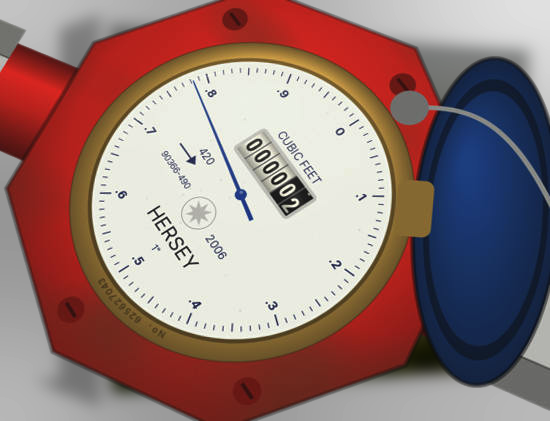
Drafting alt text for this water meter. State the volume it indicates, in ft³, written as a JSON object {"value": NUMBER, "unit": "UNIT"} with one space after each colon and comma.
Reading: {"value": 1.78, "unit": "ft³"}
